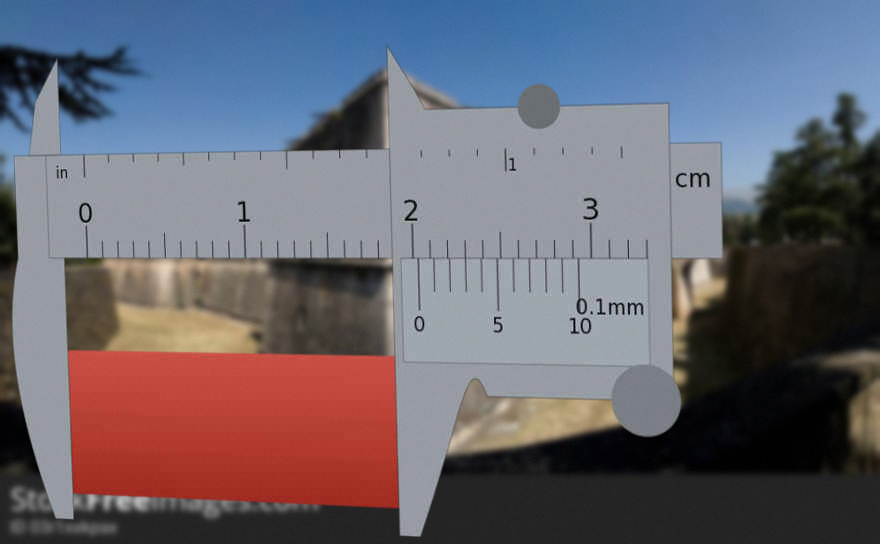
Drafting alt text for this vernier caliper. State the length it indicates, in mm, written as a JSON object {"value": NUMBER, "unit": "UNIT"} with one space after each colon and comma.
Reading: {"value": 20.3, "unit": "mm"}
